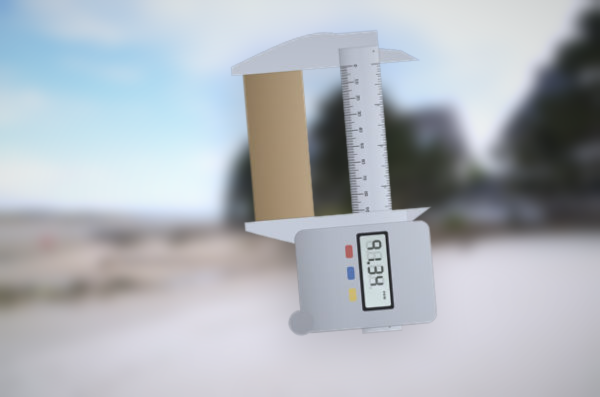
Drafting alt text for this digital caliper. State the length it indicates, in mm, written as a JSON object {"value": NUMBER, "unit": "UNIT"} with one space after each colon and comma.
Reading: {"value": 91.34, "unit": "mm"}
